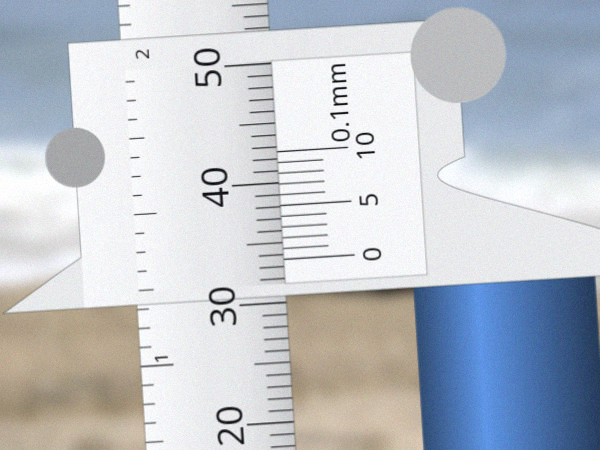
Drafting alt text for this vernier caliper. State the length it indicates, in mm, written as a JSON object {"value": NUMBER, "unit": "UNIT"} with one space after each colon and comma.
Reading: {"value": 33.6, "unit": "mm"}
